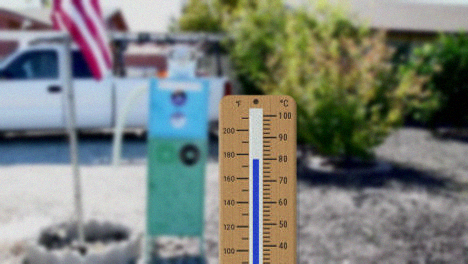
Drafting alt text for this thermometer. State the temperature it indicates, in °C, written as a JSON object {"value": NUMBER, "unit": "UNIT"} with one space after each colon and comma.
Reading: {"value": 80, "unit": "°C"}
